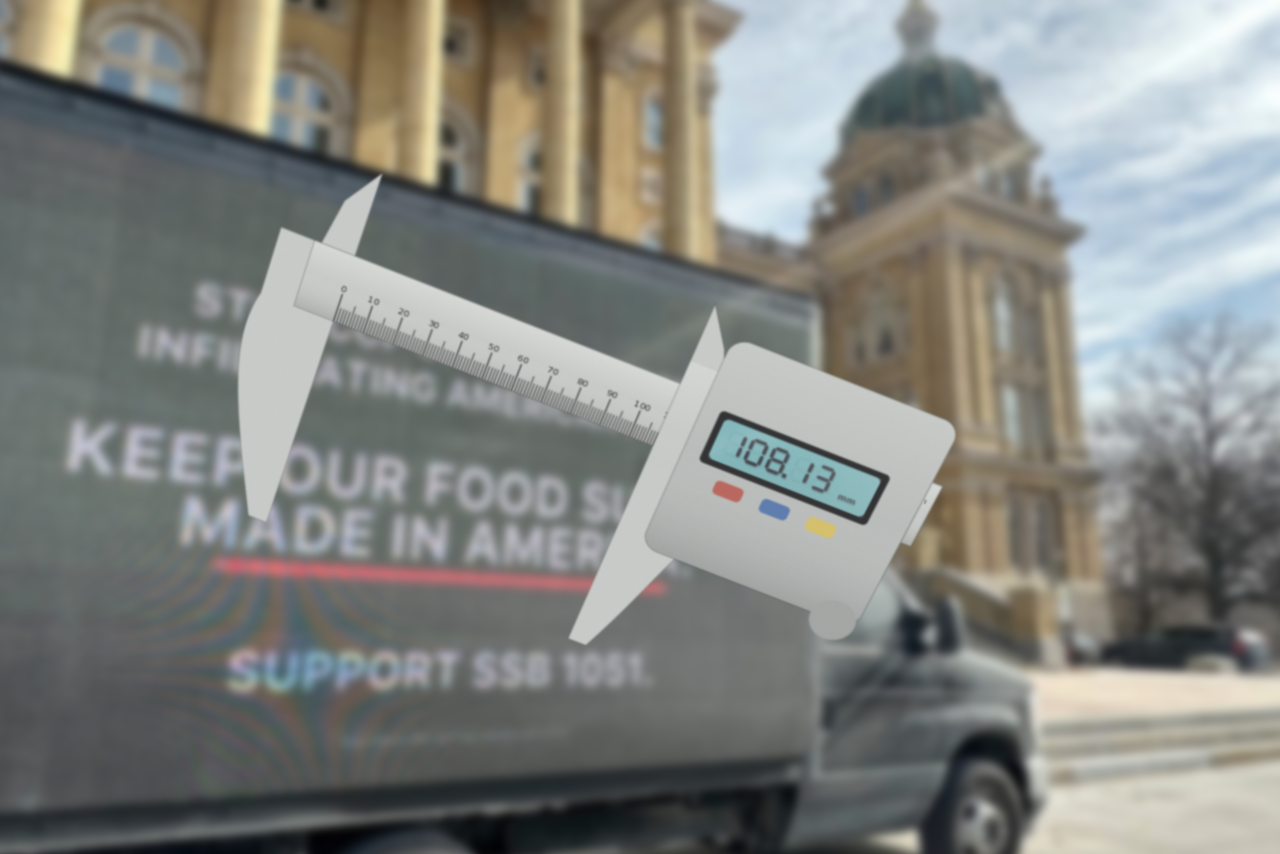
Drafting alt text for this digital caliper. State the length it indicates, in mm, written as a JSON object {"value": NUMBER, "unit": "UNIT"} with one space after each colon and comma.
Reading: {"value": 108.13, "unit": "mm"}
